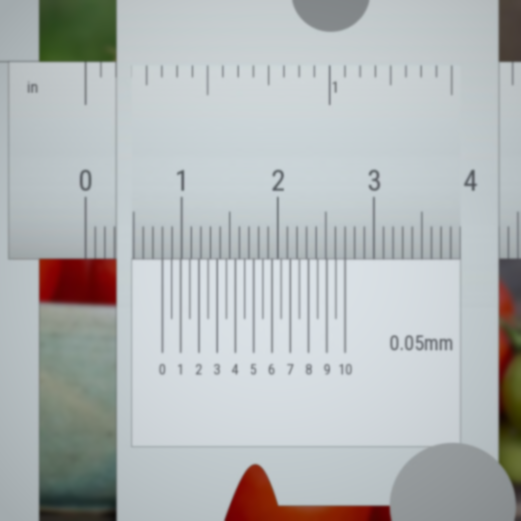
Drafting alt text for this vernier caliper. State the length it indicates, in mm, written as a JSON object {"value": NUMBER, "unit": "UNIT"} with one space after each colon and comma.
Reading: {"value": 8.0, "unit": "mm"}
